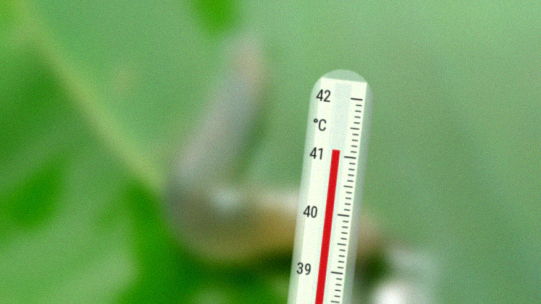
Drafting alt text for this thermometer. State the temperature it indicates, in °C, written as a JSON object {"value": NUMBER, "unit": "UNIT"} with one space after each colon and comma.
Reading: {"value": 41.1, "unit": "°C"}
